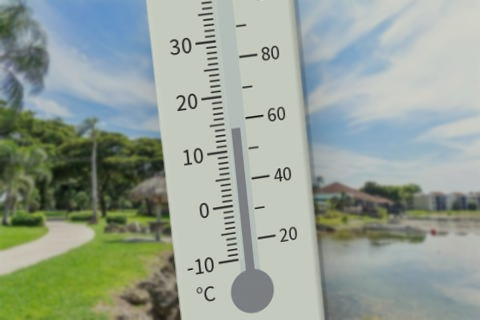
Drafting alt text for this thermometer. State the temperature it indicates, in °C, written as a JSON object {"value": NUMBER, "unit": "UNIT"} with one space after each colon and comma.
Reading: {"value": 14, "unit": "°C"}
